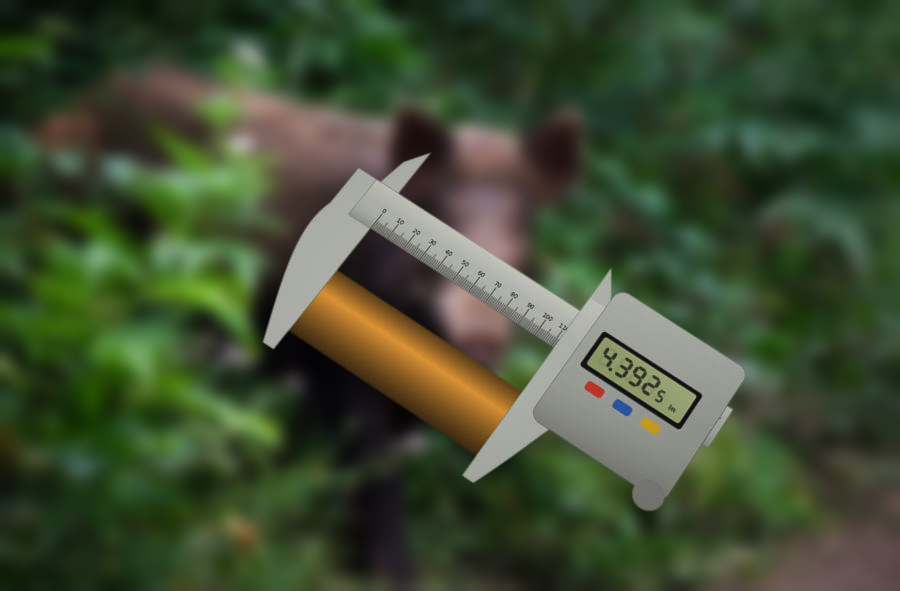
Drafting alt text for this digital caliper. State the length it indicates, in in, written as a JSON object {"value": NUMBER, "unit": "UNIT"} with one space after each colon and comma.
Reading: {"value": 4.3925, "unit": "in"}
